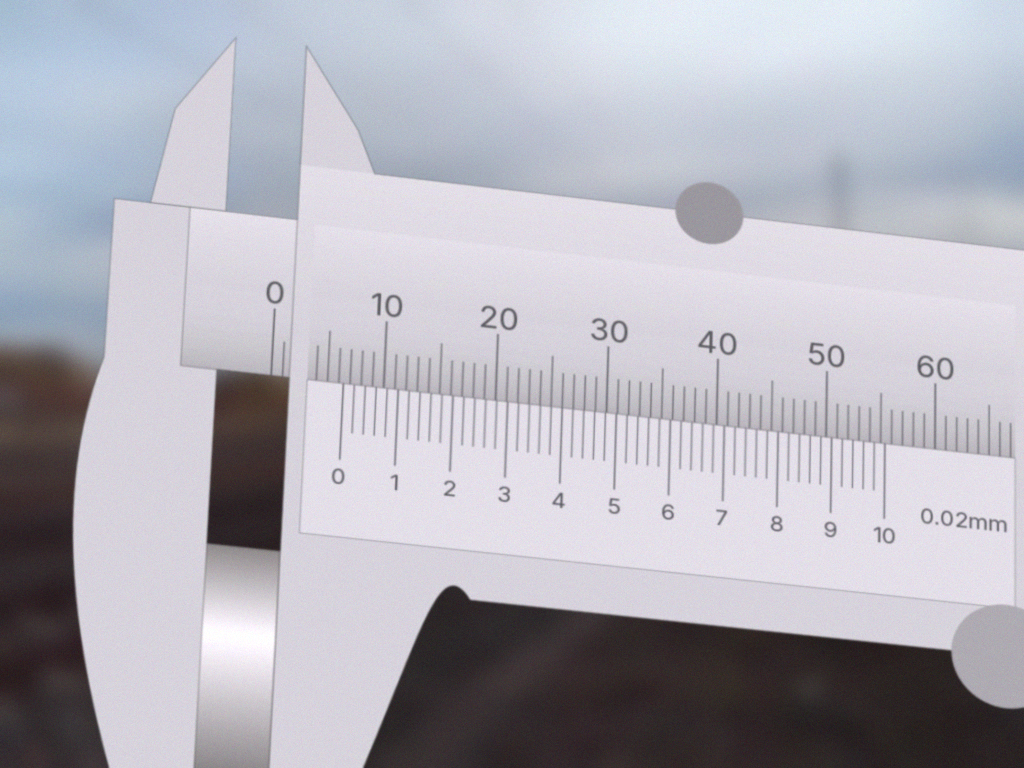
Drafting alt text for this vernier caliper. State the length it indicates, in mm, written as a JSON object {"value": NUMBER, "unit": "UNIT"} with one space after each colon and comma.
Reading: {"value": 6.4, "unit": "mm"}
